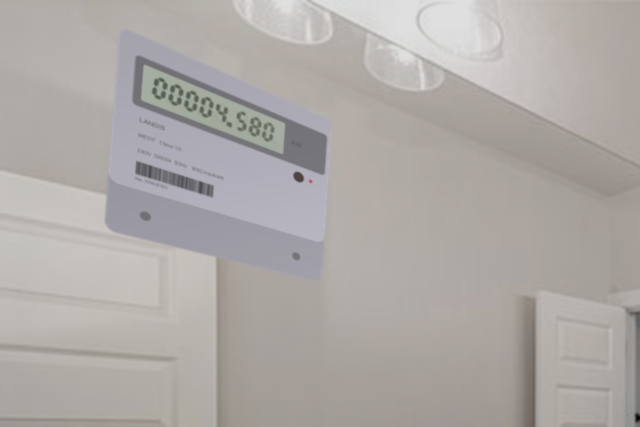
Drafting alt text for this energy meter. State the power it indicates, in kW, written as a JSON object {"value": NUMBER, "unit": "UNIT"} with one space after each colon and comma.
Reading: {"value": 4.580, "unit": "kW"}
